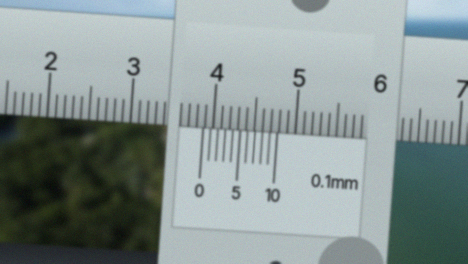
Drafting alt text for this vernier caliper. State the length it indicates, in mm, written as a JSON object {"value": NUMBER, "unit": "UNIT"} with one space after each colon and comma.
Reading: {"value": 38.8, "unit": "mm"}
